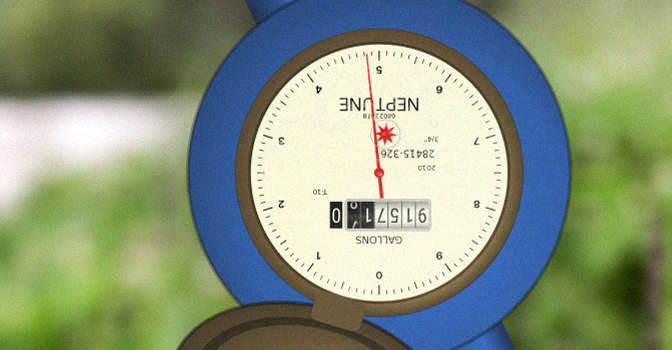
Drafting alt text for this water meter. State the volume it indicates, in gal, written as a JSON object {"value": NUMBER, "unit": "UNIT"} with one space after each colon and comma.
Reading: {"value": 9157174.8, "unit": "gal"}
